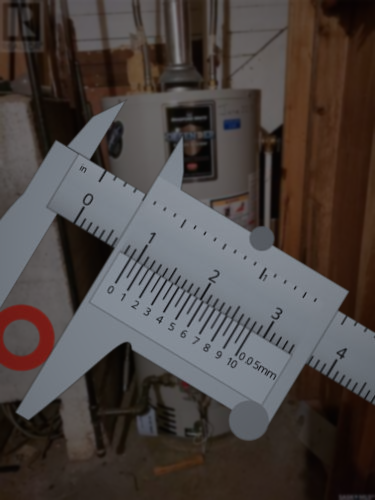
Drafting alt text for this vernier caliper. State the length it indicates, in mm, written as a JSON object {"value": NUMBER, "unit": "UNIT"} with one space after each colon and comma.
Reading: {"value": 9.0, "unit": "mm"}
